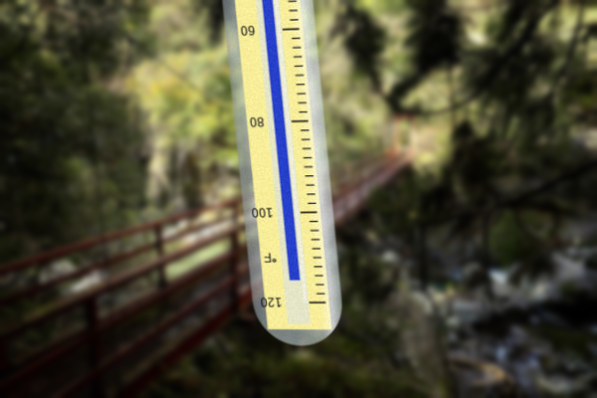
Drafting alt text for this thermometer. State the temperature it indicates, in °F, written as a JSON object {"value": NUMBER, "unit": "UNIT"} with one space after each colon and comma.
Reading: {"value": 115, "unit": "°F"}
